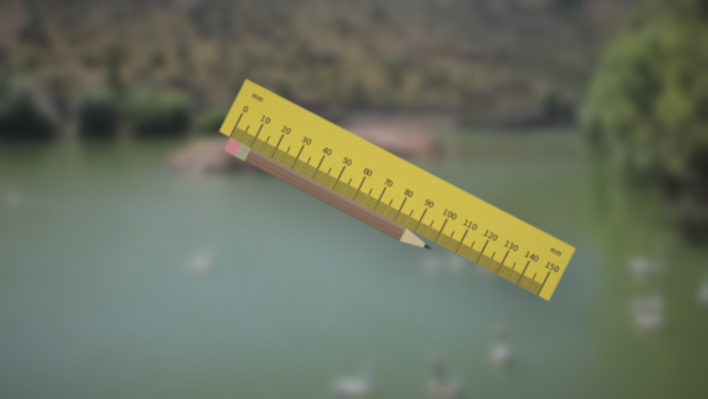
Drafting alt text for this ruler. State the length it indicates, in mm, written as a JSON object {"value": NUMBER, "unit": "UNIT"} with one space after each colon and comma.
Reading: {"value": 100, "unit": "mm"}
